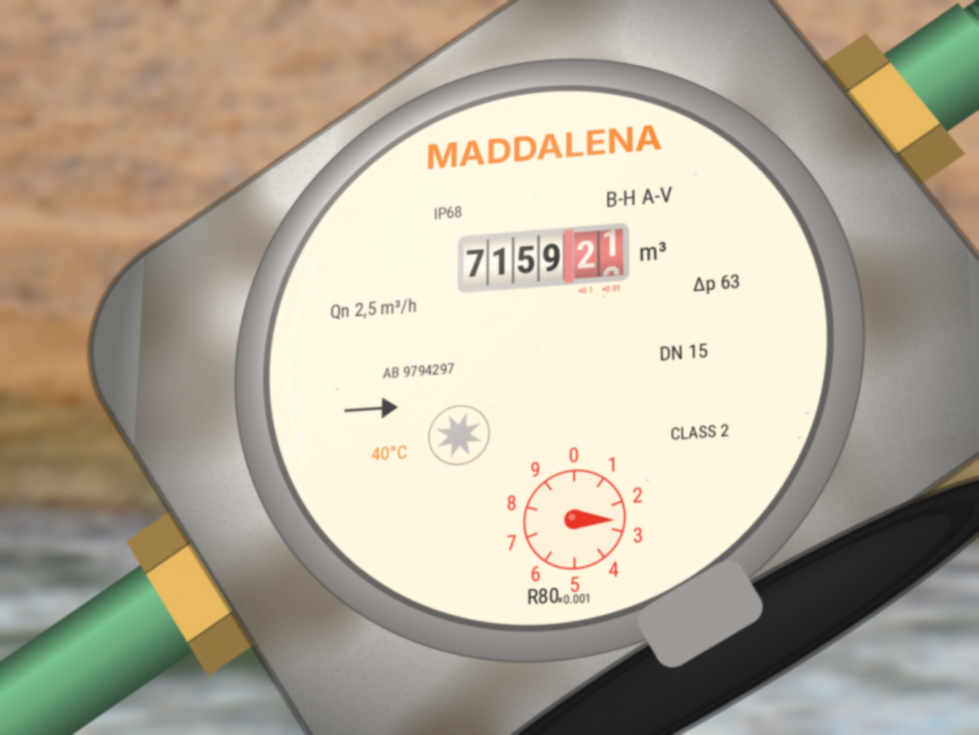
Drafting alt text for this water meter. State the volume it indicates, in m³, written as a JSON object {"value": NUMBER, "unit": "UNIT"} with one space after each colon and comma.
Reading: {"value": 7159.212, "unit": "m³"}
